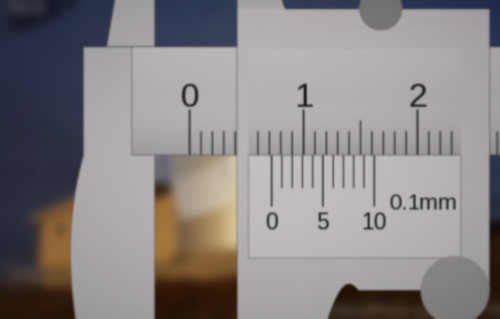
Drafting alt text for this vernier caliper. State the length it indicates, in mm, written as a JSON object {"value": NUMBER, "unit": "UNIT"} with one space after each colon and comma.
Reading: {"value": 7.2, "unit": "mm"}
